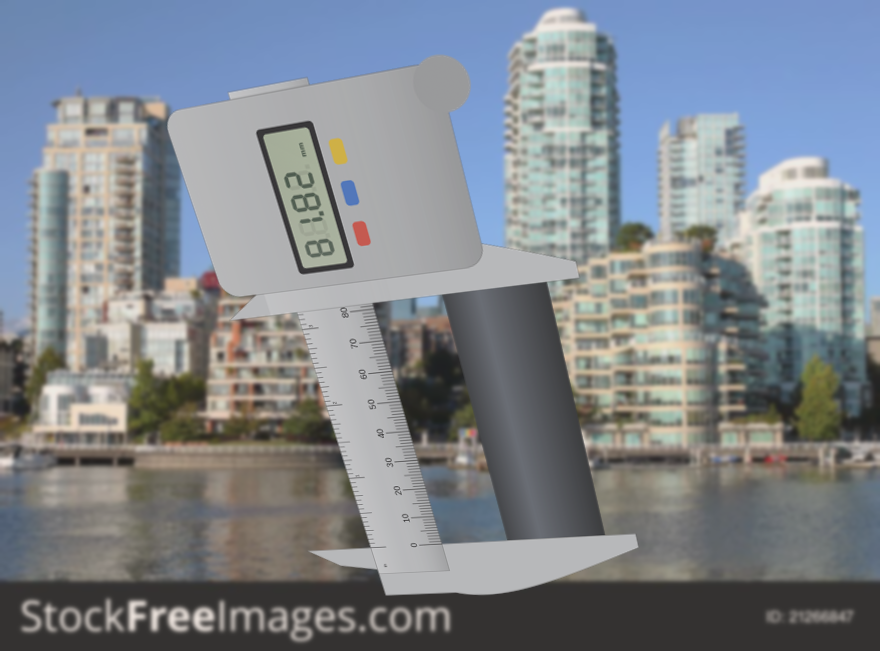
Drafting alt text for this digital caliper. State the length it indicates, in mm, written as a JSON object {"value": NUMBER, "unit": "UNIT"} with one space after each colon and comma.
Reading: {"value": 81.82, "unit": "mm"}
